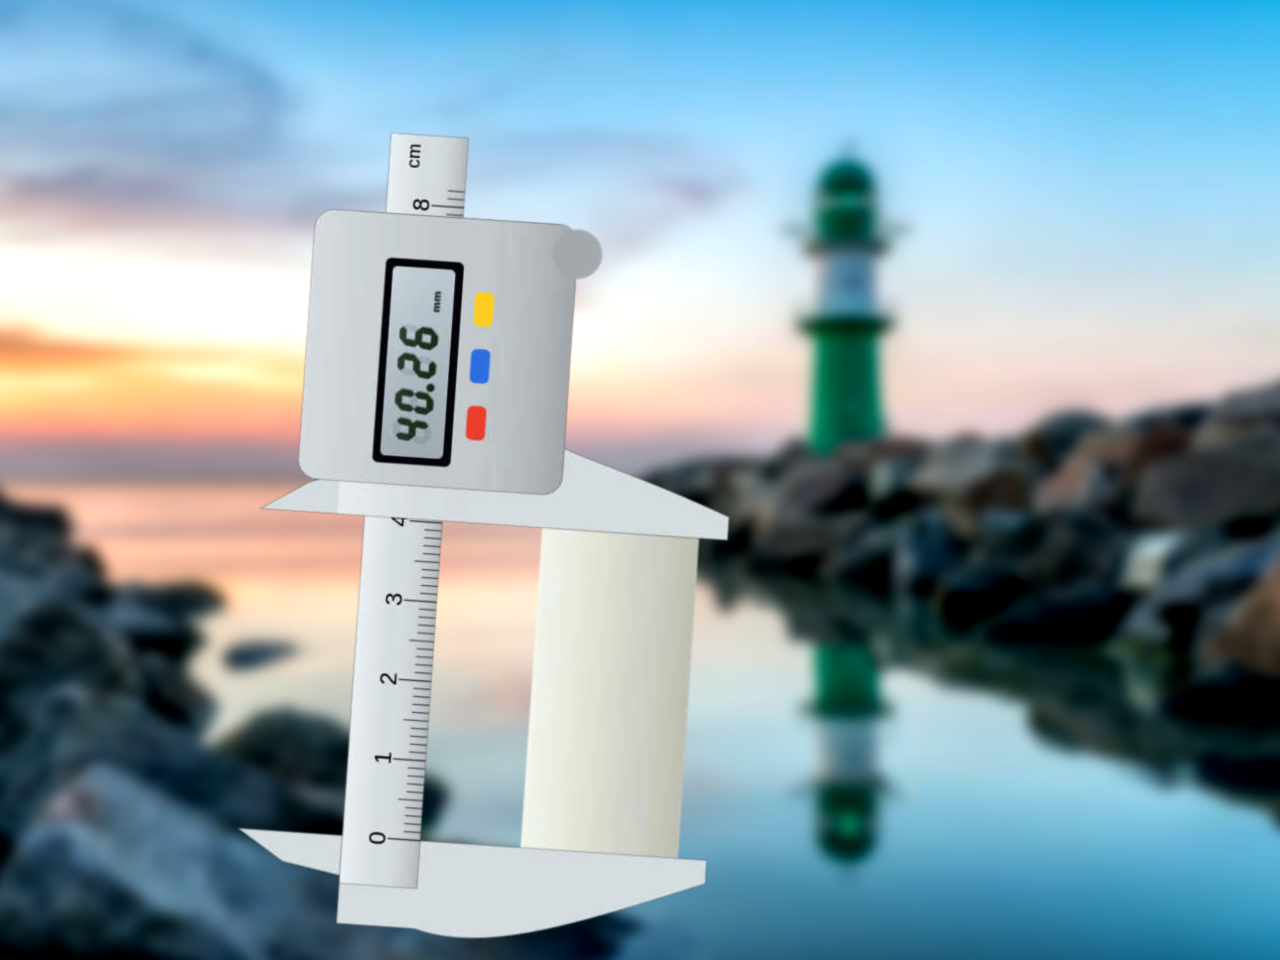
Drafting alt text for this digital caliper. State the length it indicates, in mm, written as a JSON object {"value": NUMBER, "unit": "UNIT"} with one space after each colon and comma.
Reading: {"value": 40.26, "unit": "mm"}
